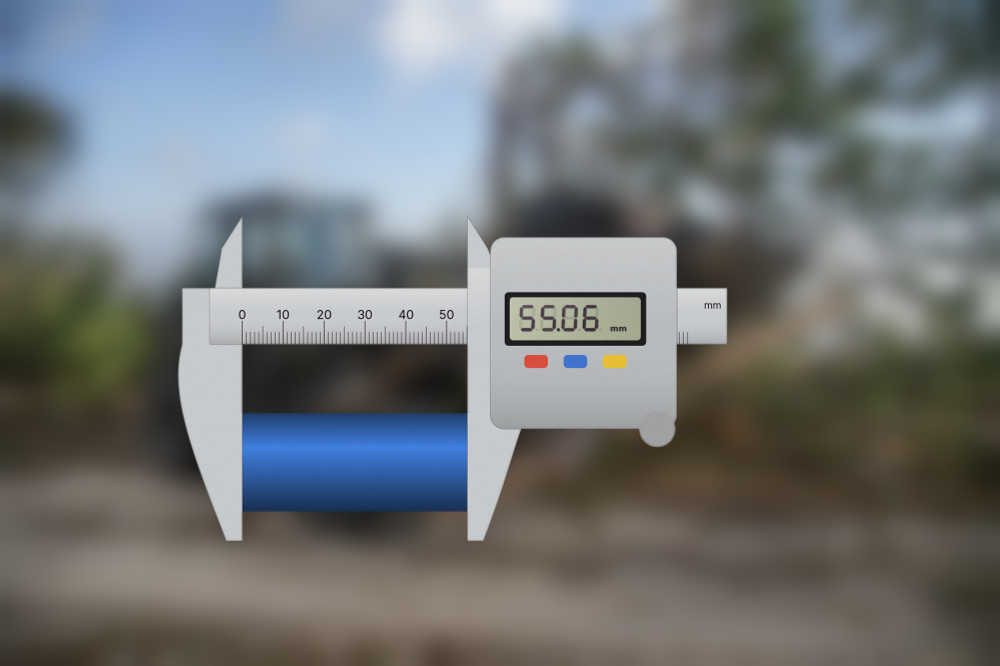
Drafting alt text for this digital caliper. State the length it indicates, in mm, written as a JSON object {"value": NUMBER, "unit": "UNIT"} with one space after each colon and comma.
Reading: {"value": 55.06, "unit": "mm"}
